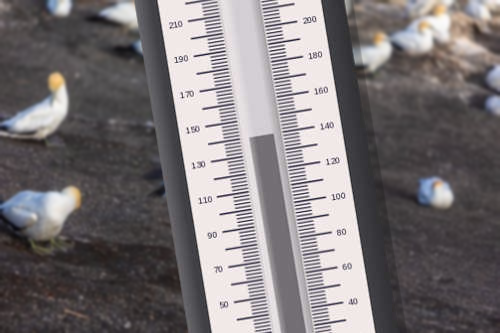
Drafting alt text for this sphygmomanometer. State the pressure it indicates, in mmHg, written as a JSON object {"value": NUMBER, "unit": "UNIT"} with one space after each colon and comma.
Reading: {"value": 140, "unit": "mmHg"}
